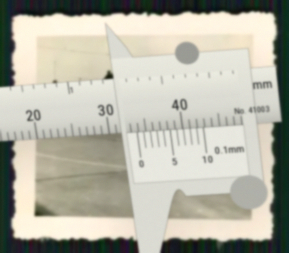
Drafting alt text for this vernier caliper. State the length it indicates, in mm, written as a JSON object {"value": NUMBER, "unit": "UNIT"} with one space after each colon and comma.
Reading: {"value": 33.8, "unit": "mm"}
